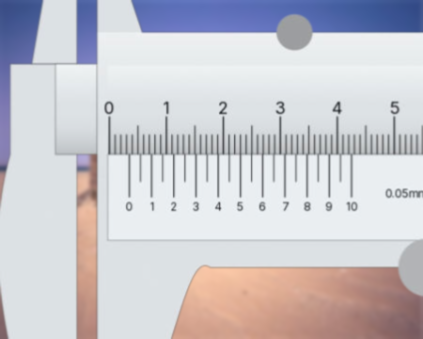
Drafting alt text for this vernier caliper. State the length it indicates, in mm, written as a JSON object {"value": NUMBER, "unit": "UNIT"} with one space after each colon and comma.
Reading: {"value": 3.5, "unit": "mm"}
